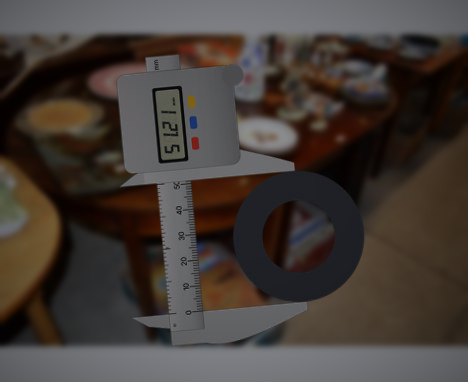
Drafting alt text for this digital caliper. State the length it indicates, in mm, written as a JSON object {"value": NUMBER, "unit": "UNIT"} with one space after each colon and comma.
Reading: {"value": 51.21, "unit": "mm"}
